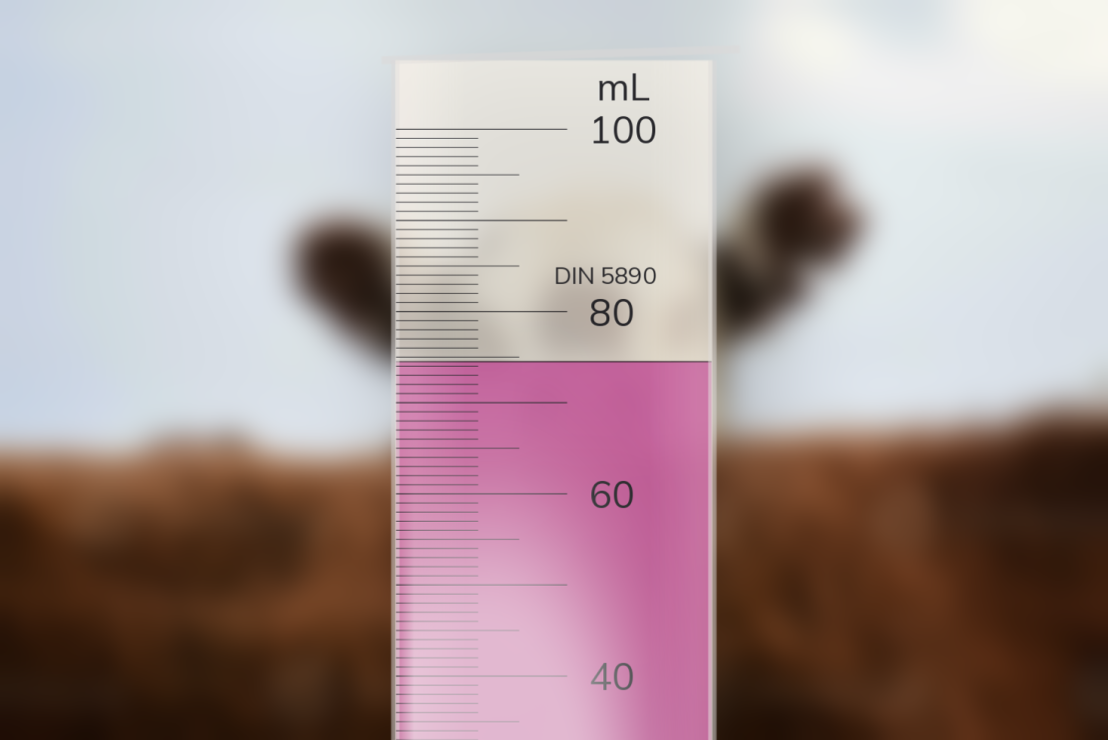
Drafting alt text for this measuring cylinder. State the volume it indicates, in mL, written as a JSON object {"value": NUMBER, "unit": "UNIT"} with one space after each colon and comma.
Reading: {"value": 74.5, "unit": "mL"}
